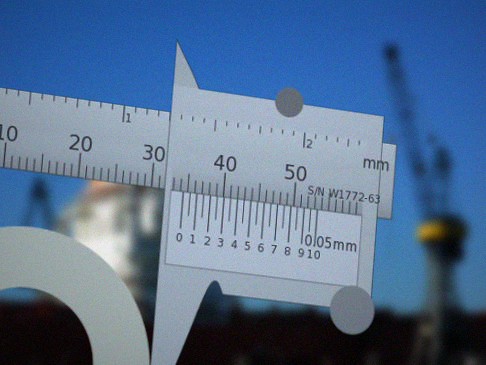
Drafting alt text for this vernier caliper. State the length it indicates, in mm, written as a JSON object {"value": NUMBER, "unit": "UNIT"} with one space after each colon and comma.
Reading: {"value": 34.4, "unit": "mm"}
